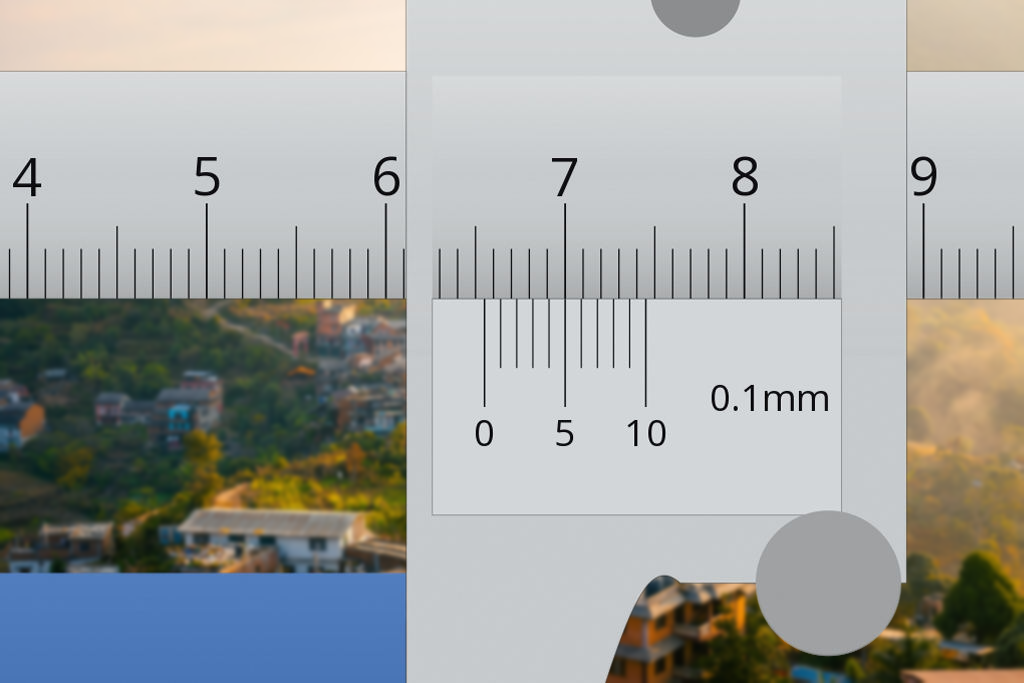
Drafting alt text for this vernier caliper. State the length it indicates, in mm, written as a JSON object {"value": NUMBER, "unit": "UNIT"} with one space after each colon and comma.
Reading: {"value": 65.5, "unit": "mm"}
